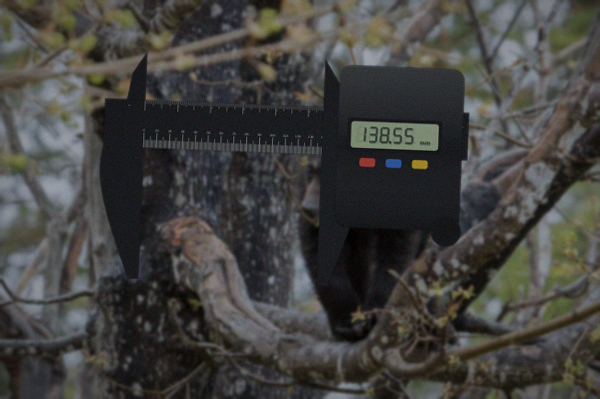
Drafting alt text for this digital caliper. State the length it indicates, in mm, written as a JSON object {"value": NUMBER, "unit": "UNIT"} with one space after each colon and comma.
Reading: {"value": 138.55, "unit": "mm"}
